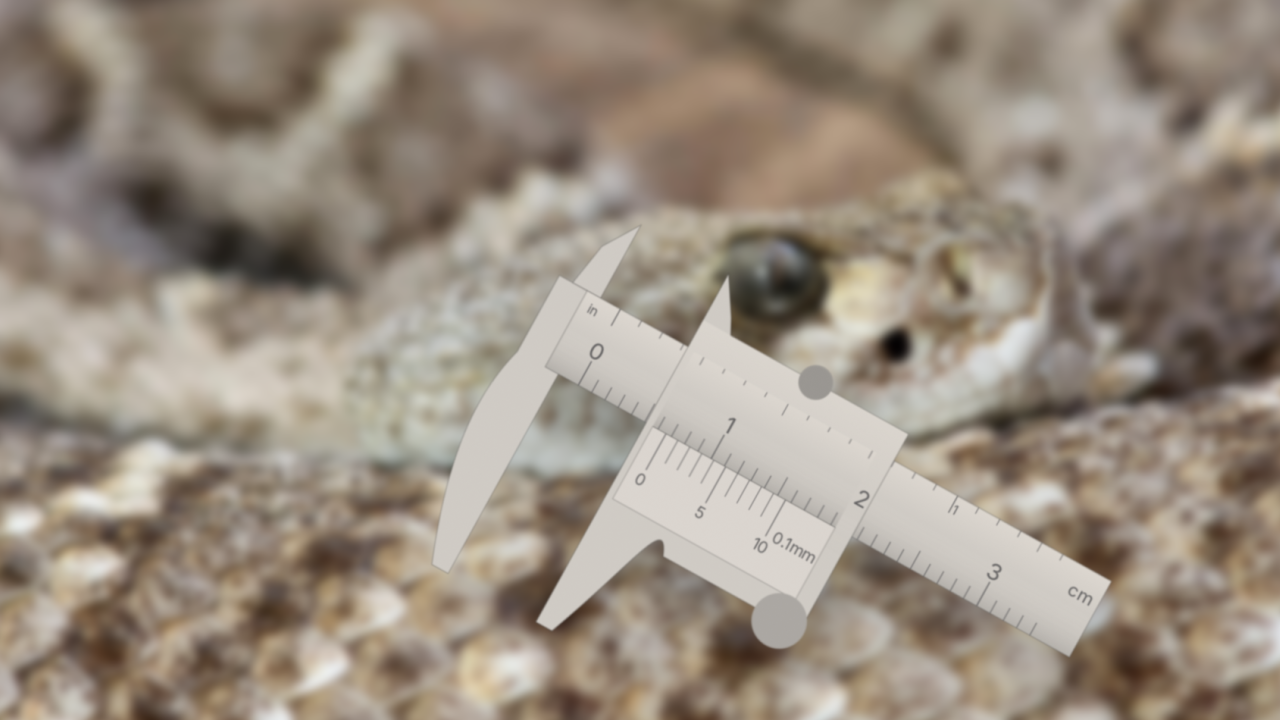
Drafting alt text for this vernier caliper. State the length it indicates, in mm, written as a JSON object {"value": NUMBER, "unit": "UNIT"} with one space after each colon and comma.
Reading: {"value": 6.6, "unit": "mm"}
